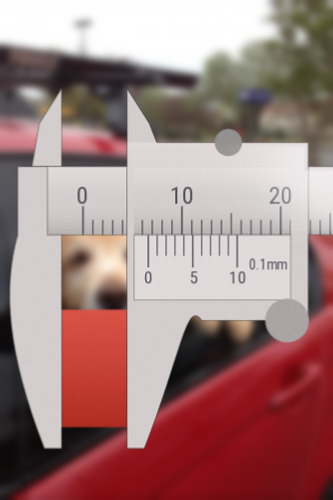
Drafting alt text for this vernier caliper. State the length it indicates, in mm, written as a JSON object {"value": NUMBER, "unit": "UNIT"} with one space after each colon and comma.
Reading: {"value": 6.6, "unit": "mm"}
